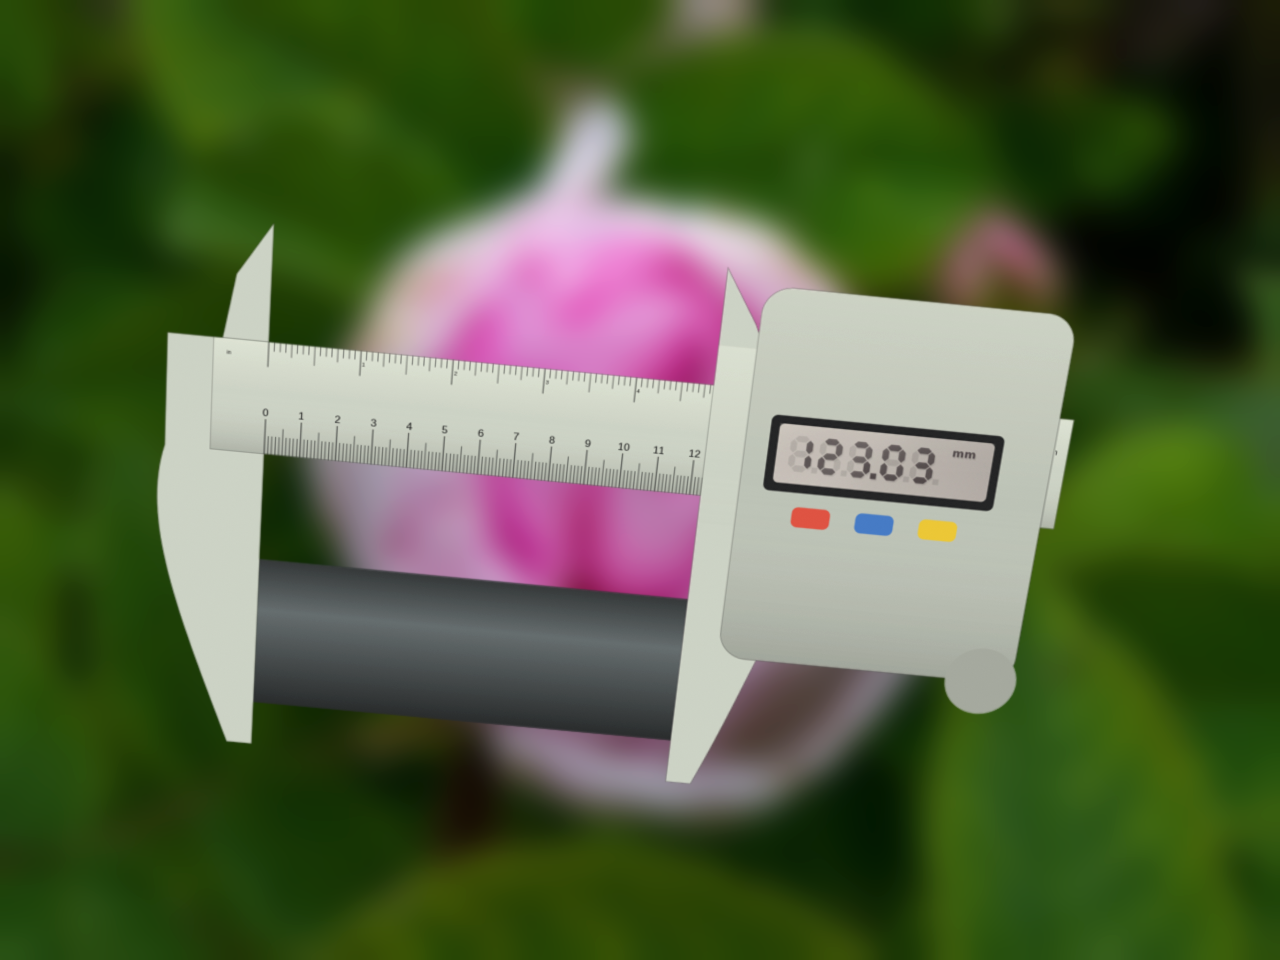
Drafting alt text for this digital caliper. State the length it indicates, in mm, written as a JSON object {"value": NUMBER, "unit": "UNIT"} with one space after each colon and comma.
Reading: {"value": 123.03, "unit": "mm"}
